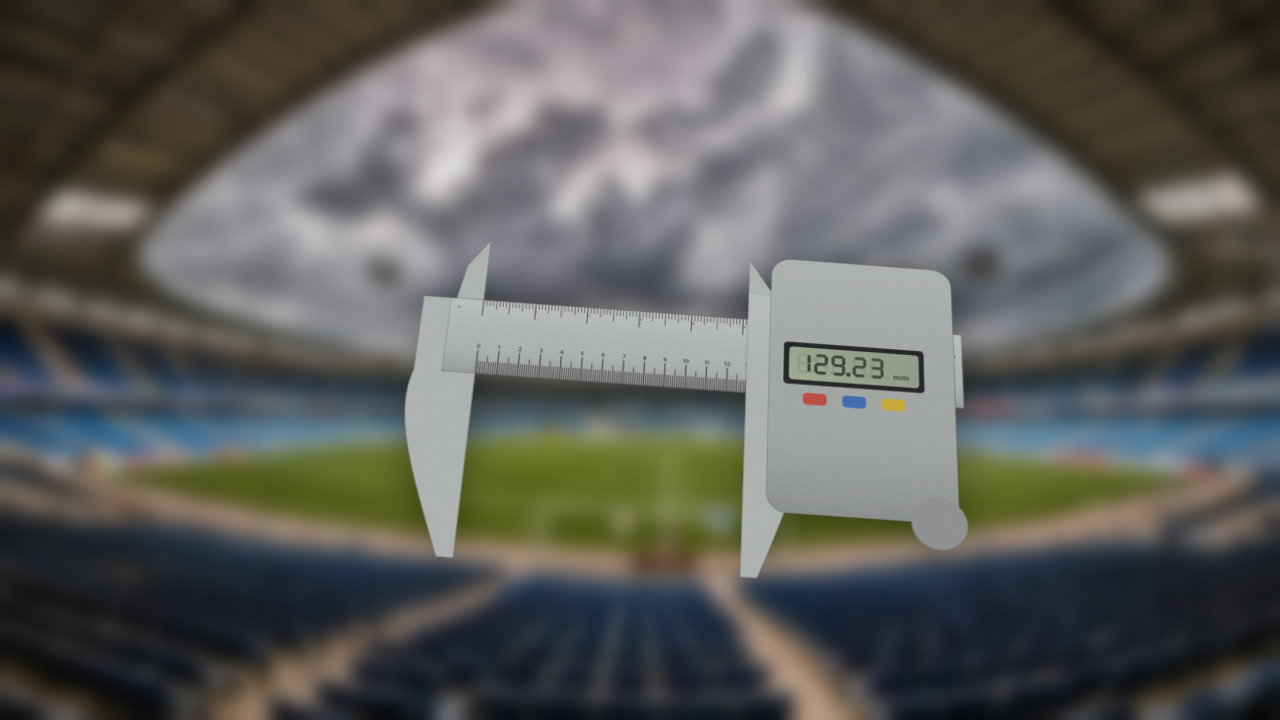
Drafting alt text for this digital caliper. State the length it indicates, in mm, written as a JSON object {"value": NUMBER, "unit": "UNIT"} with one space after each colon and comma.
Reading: {"value": 129.23, "unit": "mm"}
